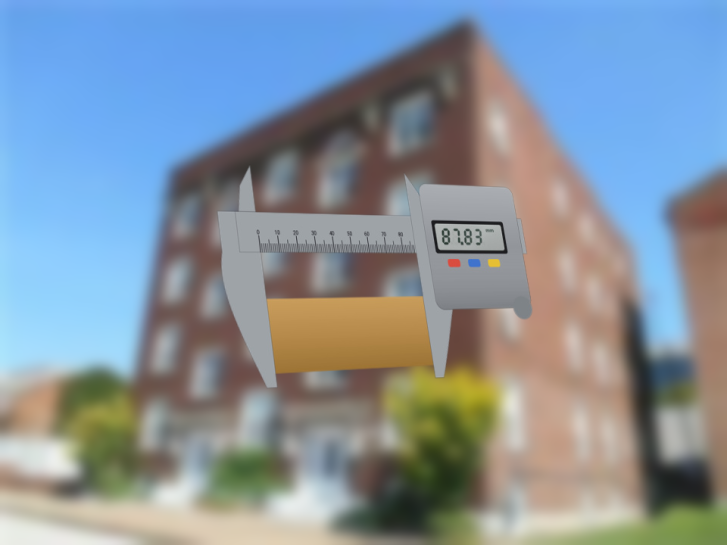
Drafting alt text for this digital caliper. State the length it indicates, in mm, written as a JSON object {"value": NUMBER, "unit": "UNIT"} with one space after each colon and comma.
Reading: {"value": 87.83, "unit": "mm"}
